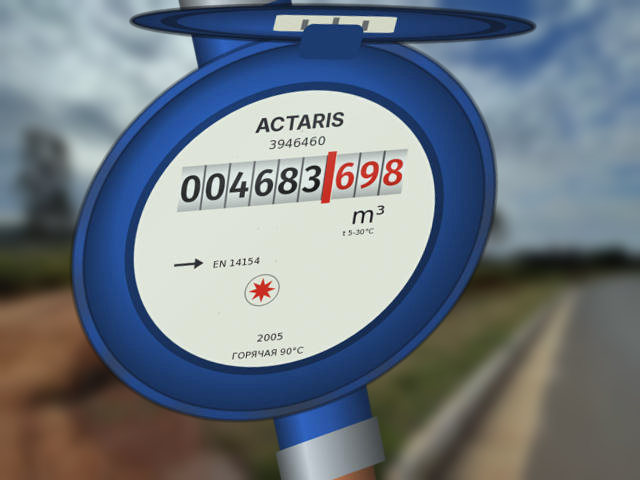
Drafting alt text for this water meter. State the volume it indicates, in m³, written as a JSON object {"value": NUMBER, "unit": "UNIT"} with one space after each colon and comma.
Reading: {"value": 4683.698, "unit": "m³"}
